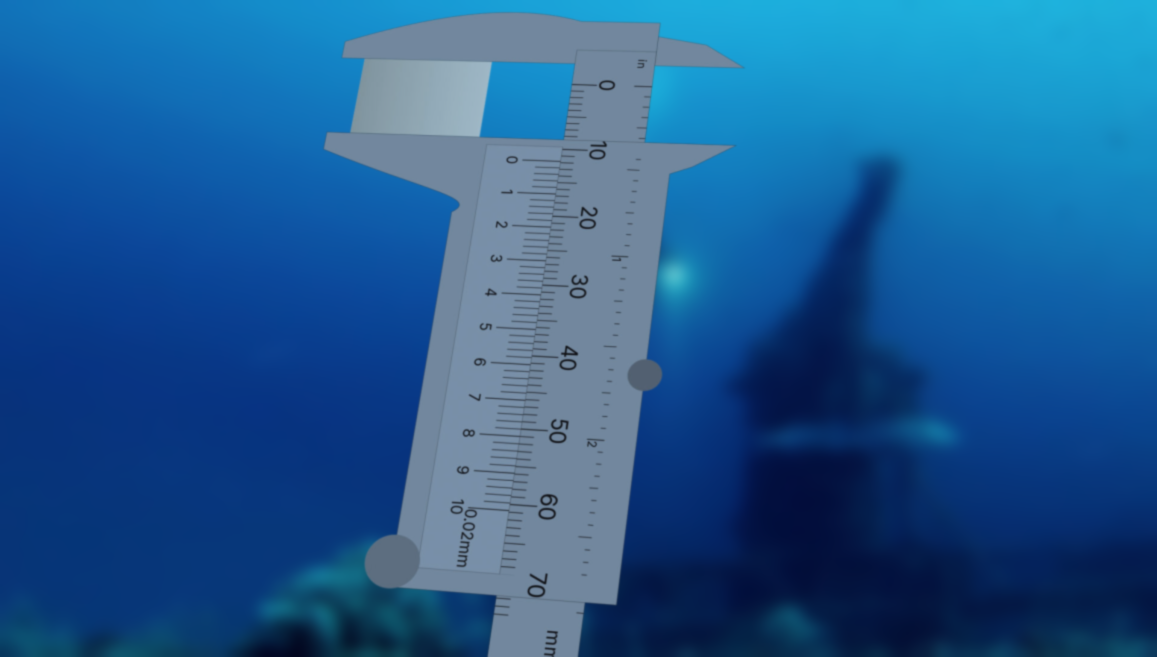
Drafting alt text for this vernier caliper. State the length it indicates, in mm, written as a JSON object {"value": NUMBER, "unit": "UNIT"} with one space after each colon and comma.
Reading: {"value": 11.8, "unit": "mm"}
